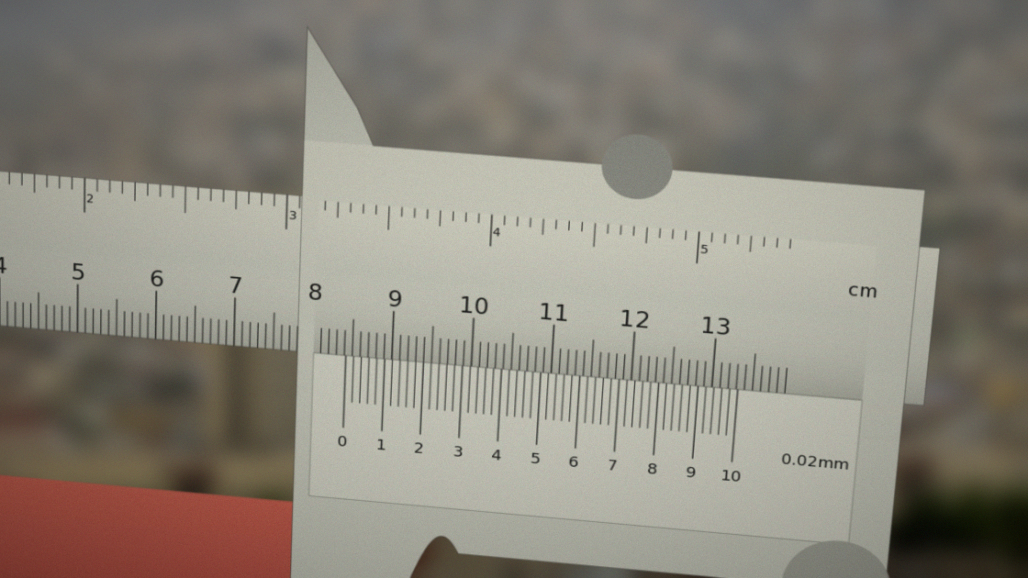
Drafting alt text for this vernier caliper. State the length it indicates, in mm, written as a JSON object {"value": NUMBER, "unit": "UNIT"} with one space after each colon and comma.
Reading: {"value": 84.2, "unit": "mm"}
